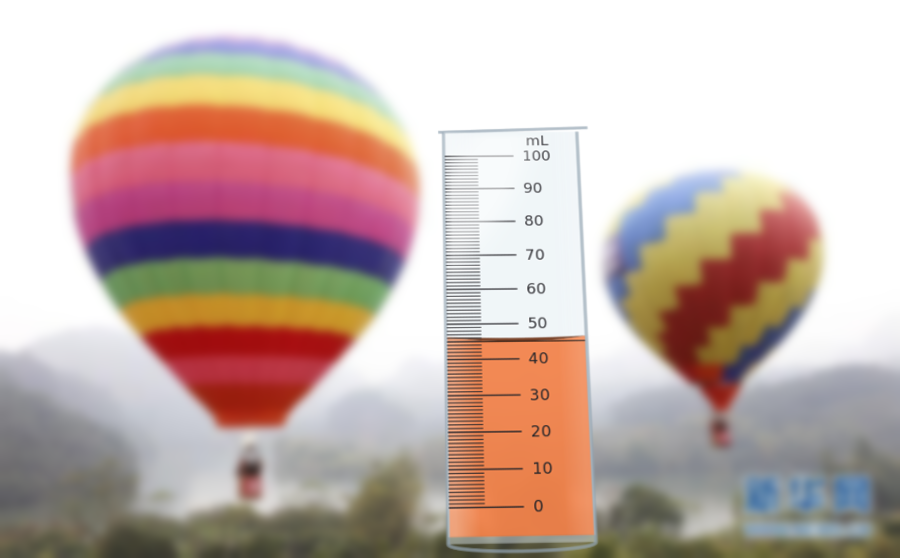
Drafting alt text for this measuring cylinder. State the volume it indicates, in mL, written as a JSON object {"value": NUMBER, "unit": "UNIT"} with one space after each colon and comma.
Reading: {"value": 45, "unit": "mL"}
